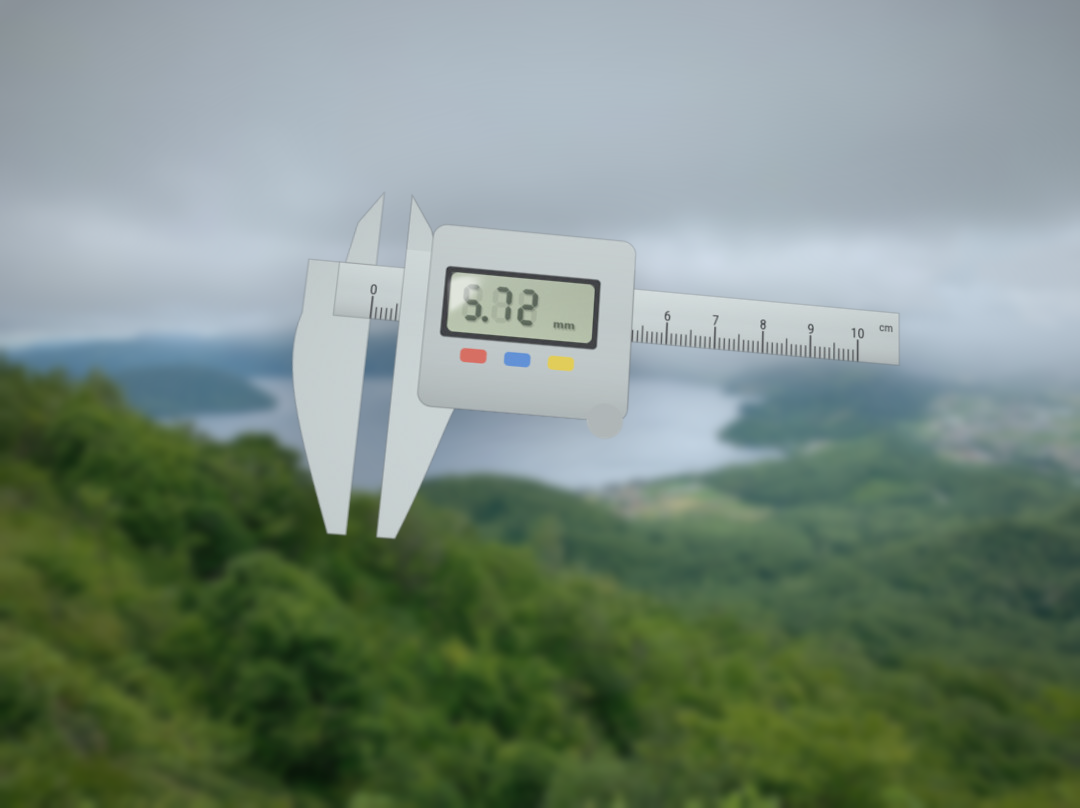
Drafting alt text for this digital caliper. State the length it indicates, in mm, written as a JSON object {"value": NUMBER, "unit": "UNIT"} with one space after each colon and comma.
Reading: {"value": 5.72, "unit": "mm"}
